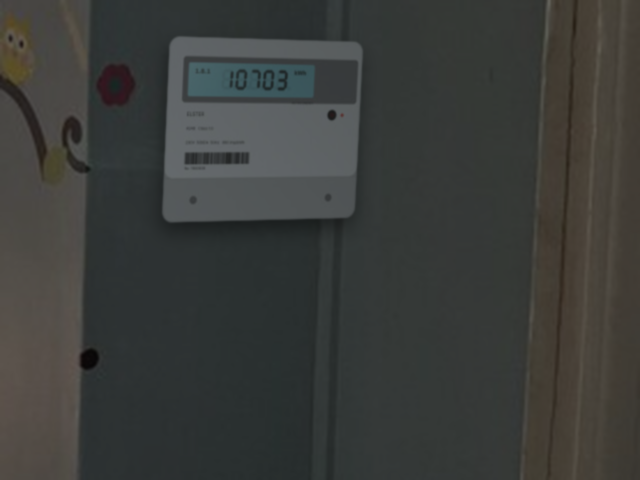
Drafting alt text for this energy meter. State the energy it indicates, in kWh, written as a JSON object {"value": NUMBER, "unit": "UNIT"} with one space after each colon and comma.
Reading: {"value": 10703, "unit": "kWh"}
